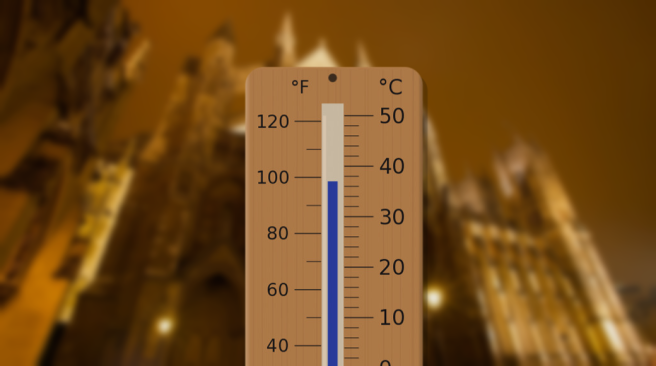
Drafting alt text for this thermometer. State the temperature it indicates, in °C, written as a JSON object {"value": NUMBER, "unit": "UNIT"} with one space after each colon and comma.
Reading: {"value": 37, "unit": "°C"}
